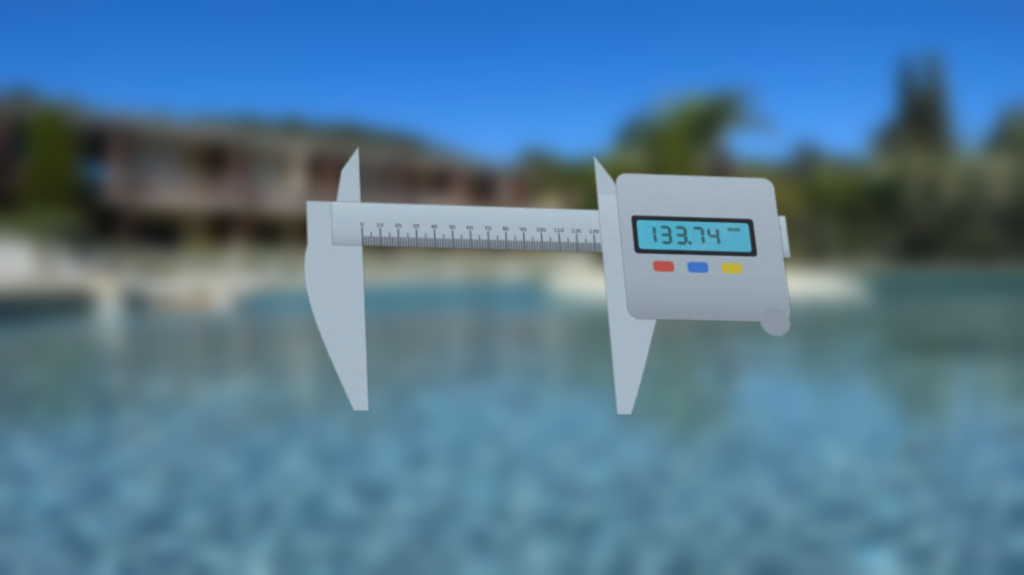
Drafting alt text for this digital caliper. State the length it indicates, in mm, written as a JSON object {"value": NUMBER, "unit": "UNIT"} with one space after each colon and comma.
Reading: {"value": 133.74, "unit": "mm"}
